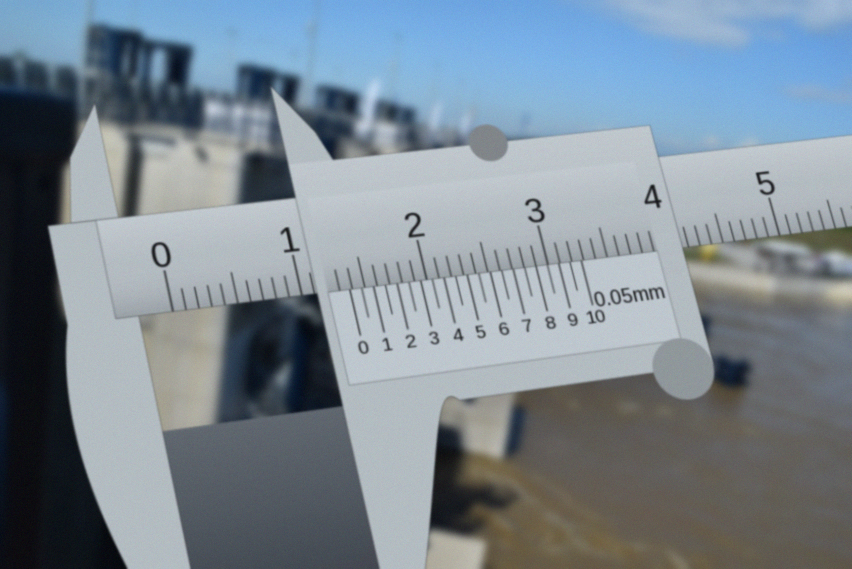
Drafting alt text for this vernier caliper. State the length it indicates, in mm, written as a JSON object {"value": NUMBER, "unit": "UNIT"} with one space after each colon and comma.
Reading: {"value": 13.8, "unit": "mm"}
